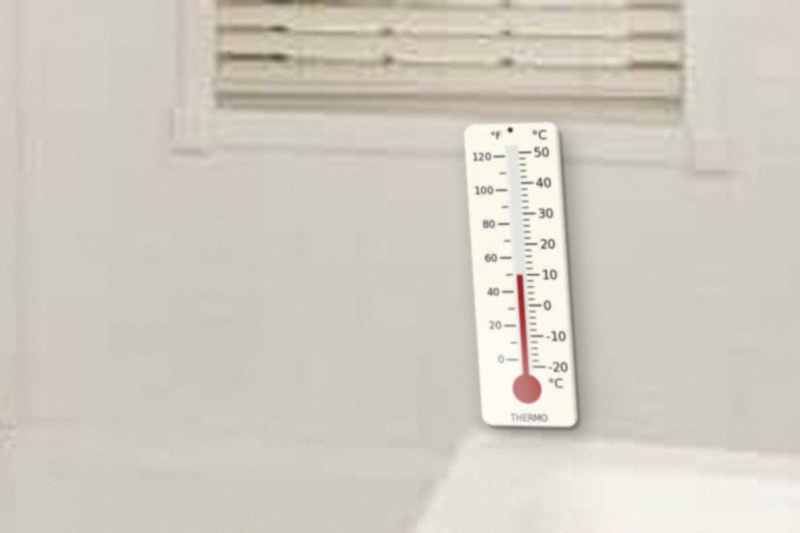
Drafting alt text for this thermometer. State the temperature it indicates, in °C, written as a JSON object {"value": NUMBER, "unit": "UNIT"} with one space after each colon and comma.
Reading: {"value": 10, "unit": "°C"}
